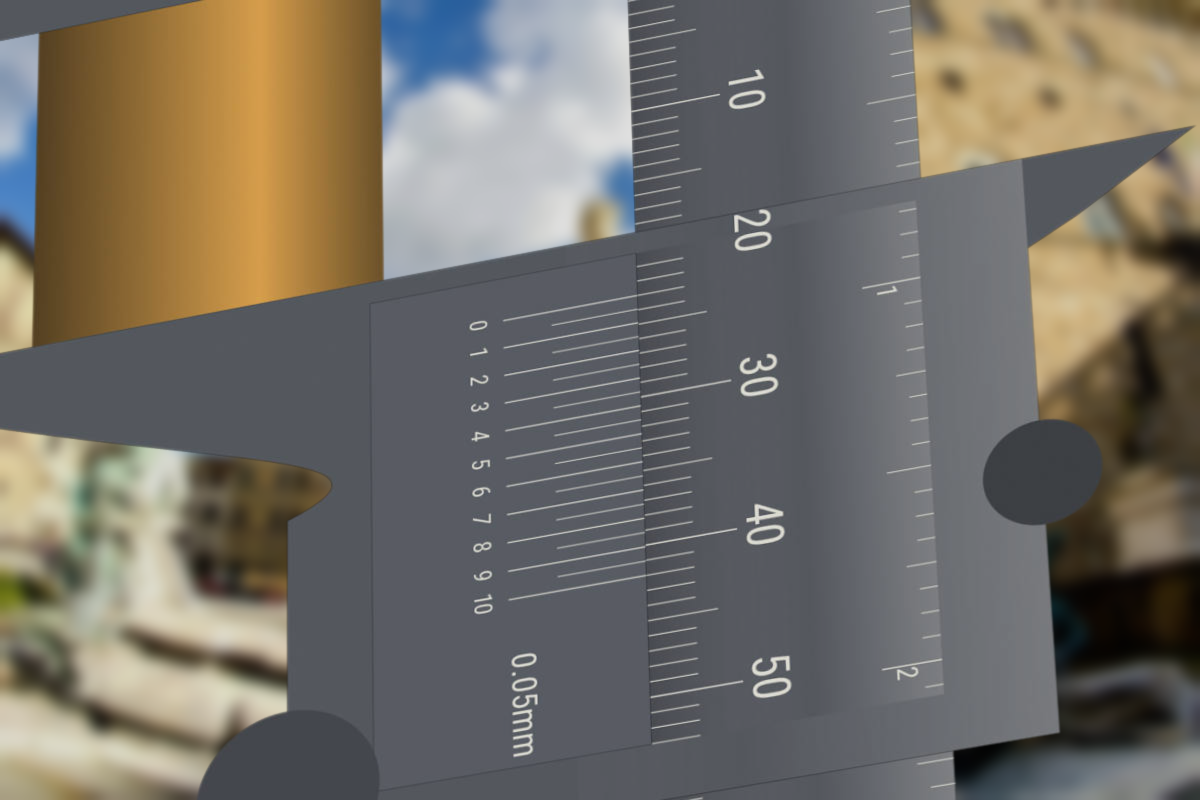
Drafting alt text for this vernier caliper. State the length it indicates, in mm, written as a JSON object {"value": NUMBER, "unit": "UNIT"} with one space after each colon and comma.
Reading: {"value": 23.0, "unit": "mm"}
